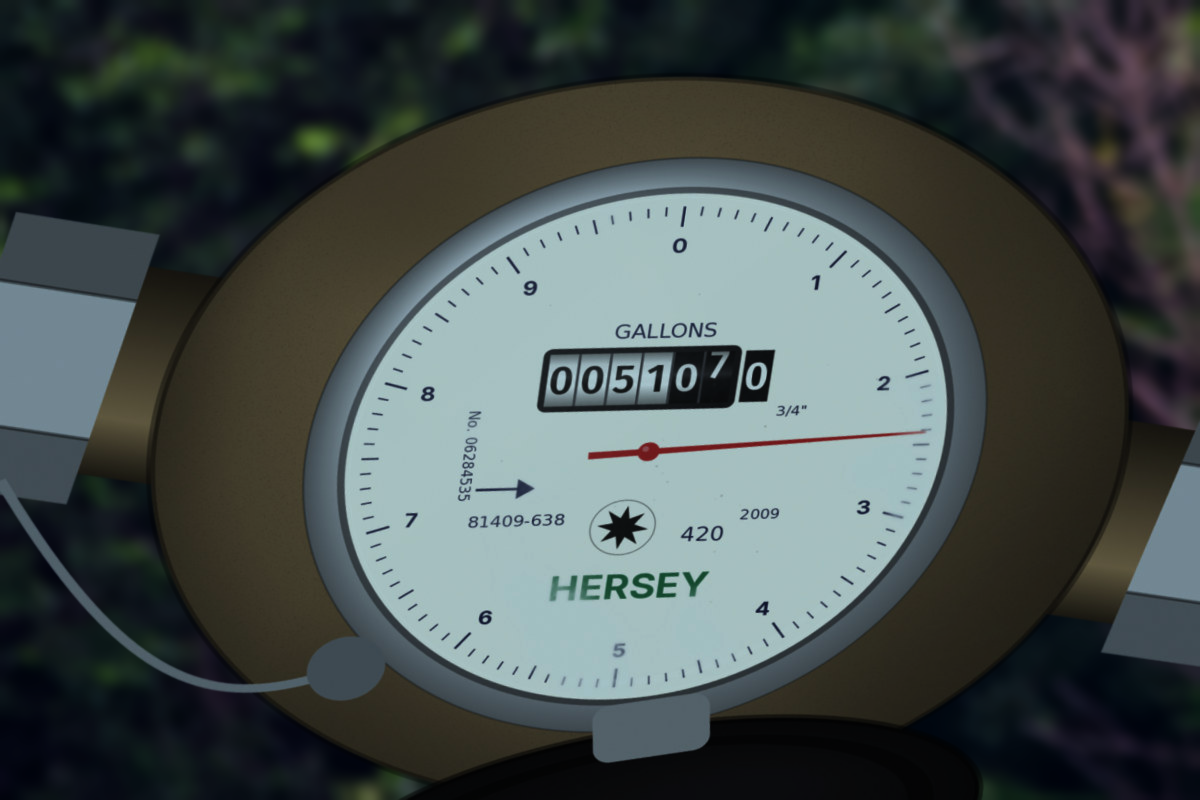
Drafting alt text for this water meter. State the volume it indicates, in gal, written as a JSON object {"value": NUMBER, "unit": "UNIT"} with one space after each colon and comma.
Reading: {"value": 51072.4, "unit": "gal"}
